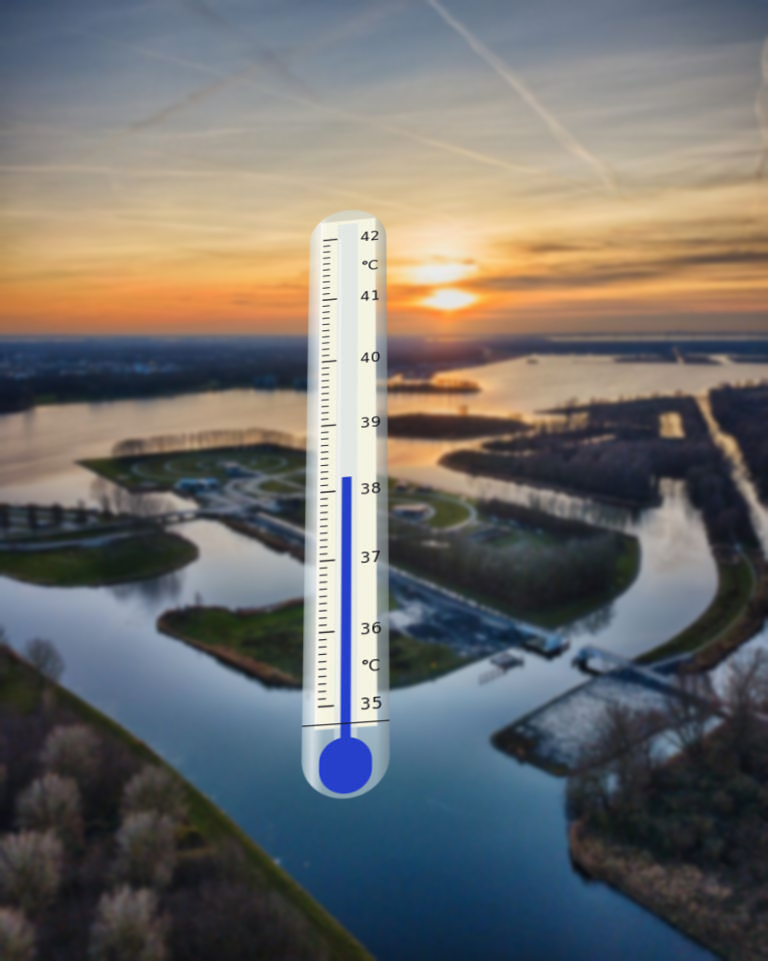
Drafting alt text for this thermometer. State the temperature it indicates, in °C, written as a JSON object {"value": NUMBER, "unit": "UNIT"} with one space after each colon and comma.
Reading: {"value": 38.2, "unit": "°C"}
